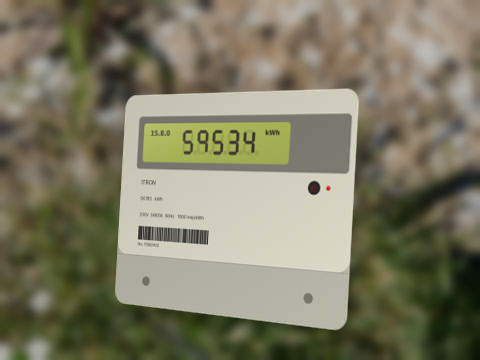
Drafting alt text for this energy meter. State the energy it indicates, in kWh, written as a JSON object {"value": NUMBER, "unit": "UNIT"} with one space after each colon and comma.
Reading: {"value": 59534, "unit": "kWh"}
